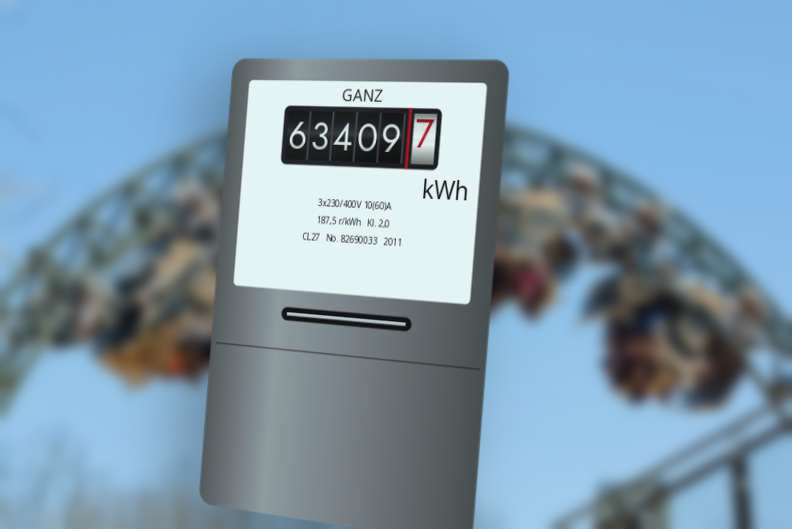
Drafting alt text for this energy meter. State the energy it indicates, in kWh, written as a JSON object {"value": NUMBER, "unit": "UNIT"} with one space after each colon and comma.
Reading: {"value": 63409.7, "unit": "kWh"}
